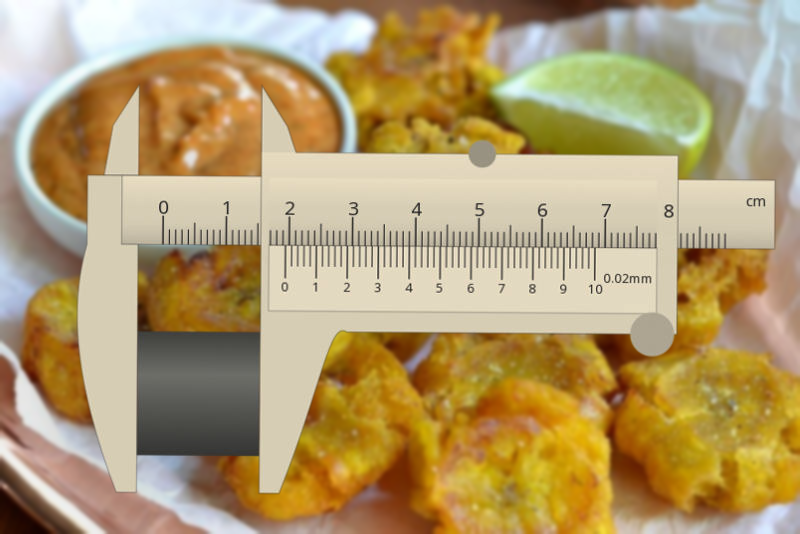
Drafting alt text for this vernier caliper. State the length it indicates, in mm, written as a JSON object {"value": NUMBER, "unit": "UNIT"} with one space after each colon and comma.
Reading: {"value": 19.4, "unit": "mm"}
